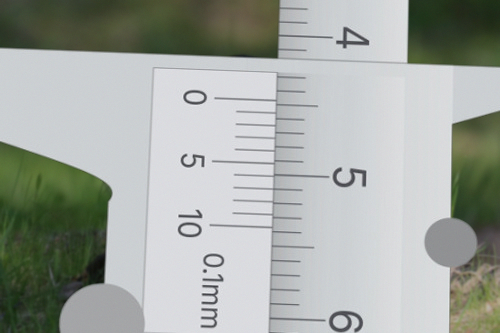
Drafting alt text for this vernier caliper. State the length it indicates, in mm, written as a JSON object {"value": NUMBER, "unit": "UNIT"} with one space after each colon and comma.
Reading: {"value": 44.7, "unit": "mm"}
